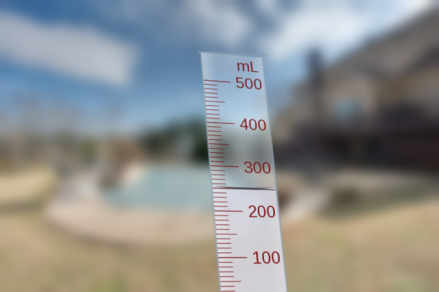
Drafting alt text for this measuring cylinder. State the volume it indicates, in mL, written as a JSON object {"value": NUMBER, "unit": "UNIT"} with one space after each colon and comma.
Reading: {"value": 250, "unit": "mL"}
